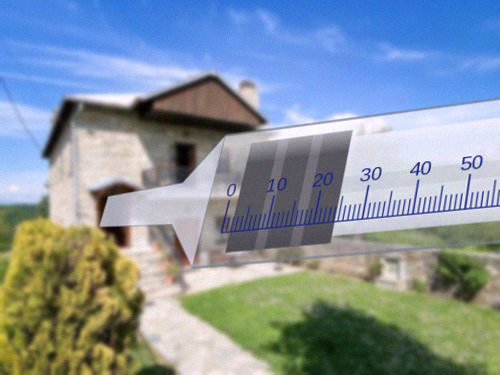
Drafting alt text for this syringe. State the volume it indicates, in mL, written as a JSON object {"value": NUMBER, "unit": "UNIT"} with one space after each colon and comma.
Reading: {"value": 2, "unit": "mL"}
